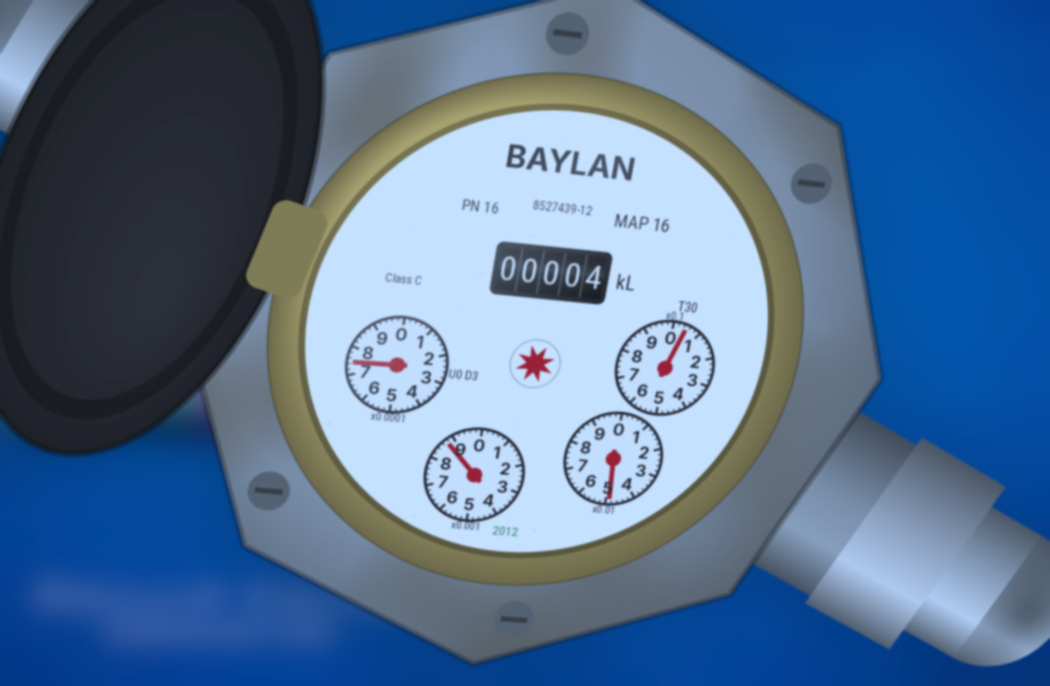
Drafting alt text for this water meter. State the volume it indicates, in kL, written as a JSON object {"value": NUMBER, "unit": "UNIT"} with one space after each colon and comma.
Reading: {"value": 4.0487, "unit": "kL"}
